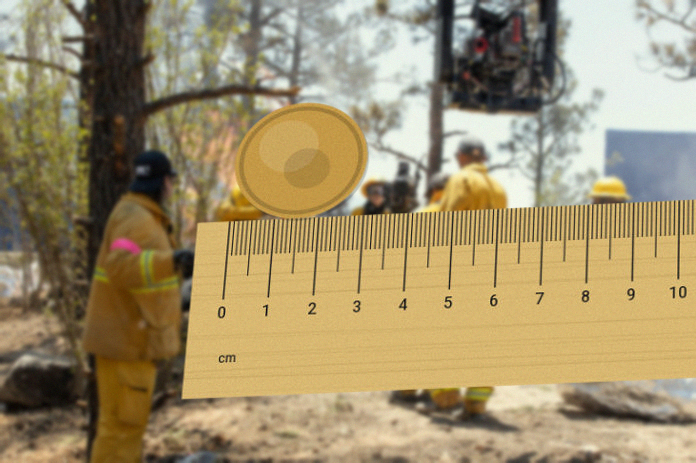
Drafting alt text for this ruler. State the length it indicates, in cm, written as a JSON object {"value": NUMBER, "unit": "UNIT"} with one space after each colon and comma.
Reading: {"value": 3, "unit": "cm"}
